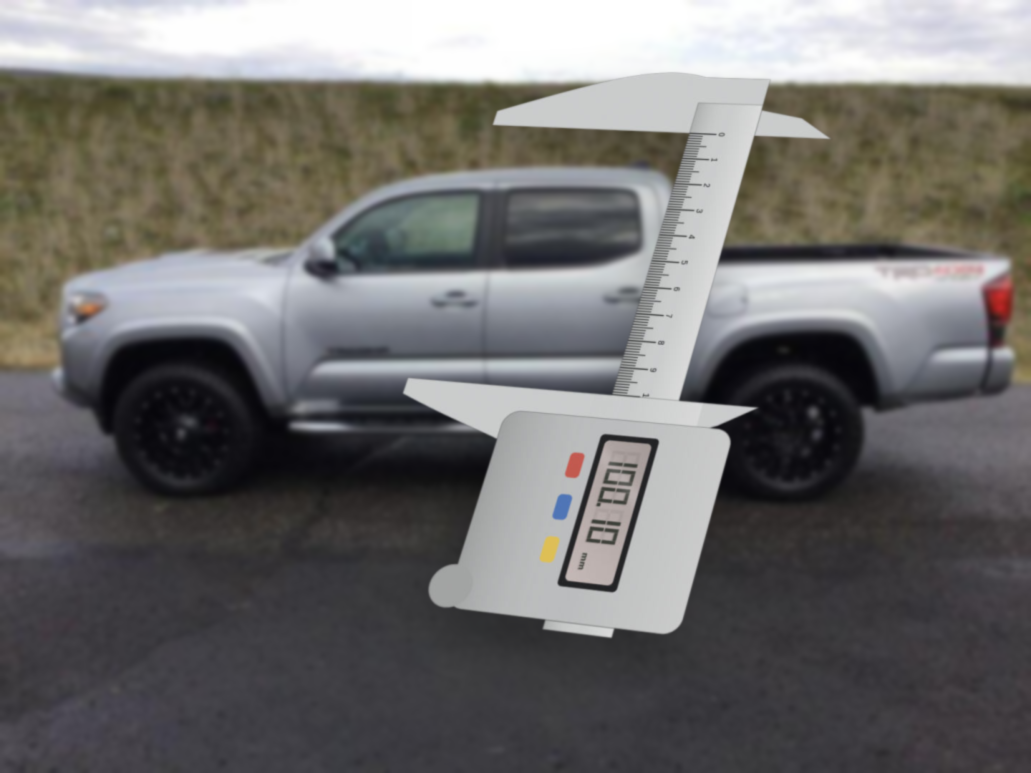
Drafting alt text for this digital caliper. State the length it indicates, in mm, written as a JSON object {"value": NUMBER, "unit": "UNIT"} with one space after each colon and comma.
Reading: {"value": 100.10, "unit": "mm"}
